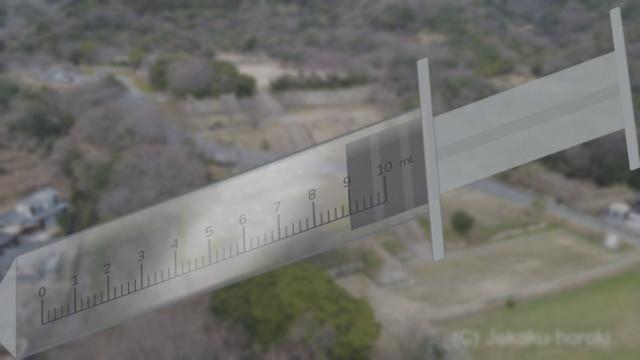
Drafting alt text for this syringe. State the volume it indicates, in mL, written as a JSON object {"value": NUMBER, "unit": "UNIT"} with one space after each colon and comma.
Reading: {"value": 9, "unit": "mL"}
